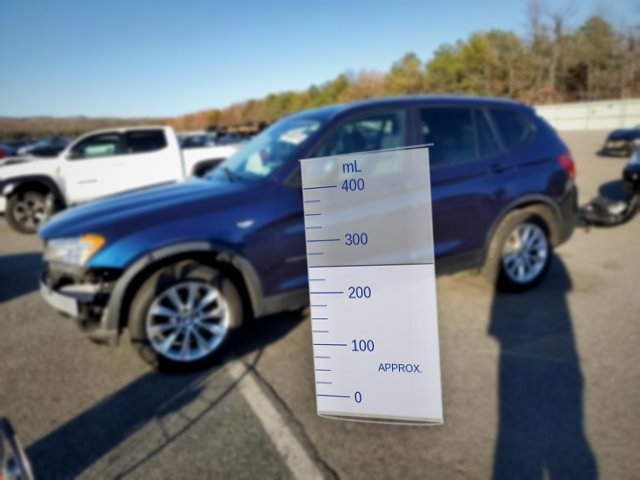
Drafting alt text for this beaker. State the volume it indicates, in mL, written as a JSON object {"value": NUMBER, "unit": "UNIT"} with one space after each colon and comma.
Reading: {"value": 250, "unit": "mL"}
